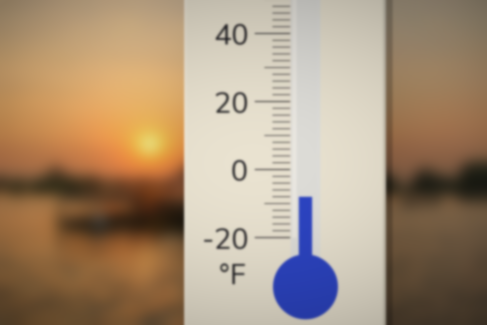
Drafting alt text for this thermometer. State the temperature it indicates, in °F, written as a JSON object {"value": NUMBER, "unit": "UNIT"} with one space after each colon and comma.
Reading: {"value": -8, "unit": "°F"}
